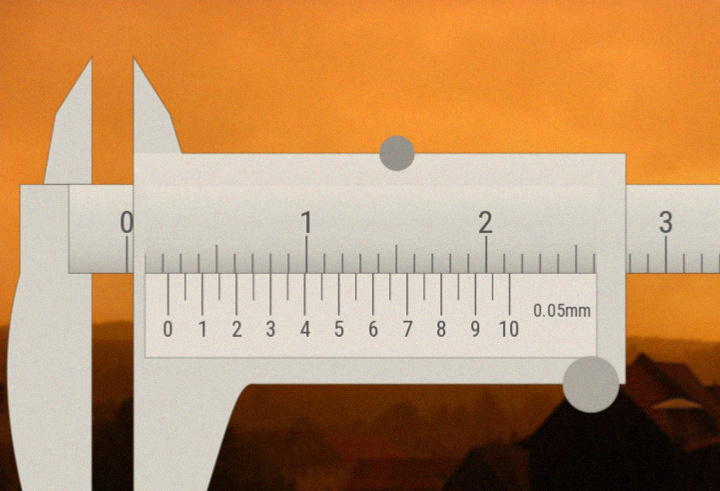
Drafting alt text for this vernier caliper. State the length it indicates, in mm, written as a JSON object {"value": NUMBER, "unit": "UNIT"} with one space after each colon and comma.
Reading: {"value": 2.3, "unit": "mm"}
